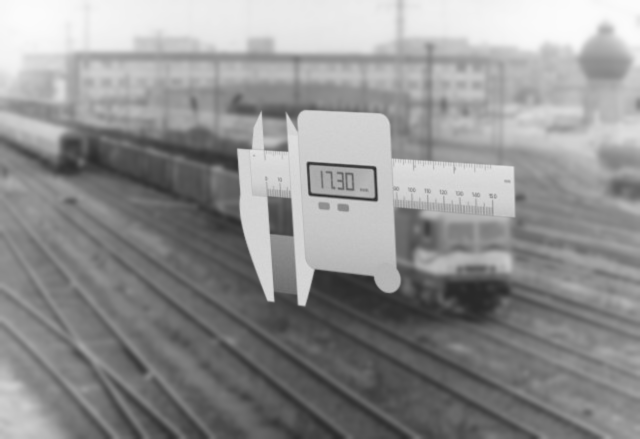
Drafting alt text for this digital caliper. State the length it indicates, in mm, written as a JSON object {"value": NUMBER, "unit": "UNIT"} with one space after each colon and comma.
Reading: {"value": 17.30, "unit": "mm"}
